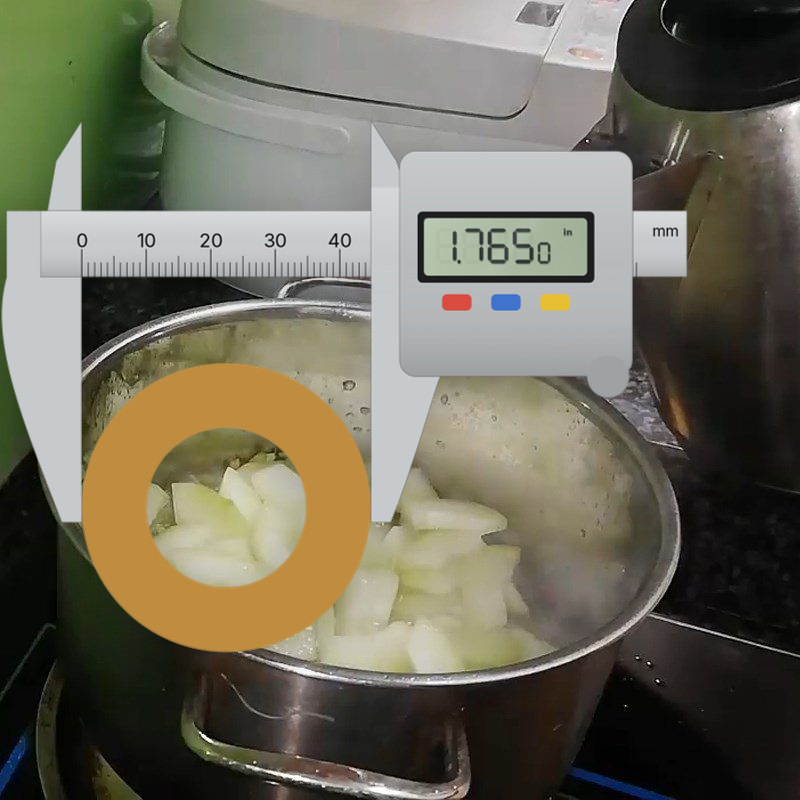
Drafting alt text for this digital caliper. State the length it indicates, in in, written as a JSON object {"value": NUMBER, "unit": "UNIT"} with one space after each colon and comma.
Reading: {"value": 1.7650, "unit": "in"}
